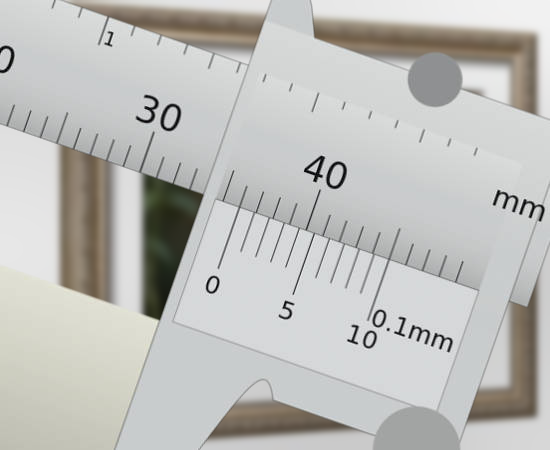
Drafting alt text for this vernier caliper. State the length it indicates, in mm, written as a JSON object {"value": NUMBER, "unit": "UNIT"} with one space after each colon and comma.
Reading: {"value": 36.0, "unit": "mm"}
